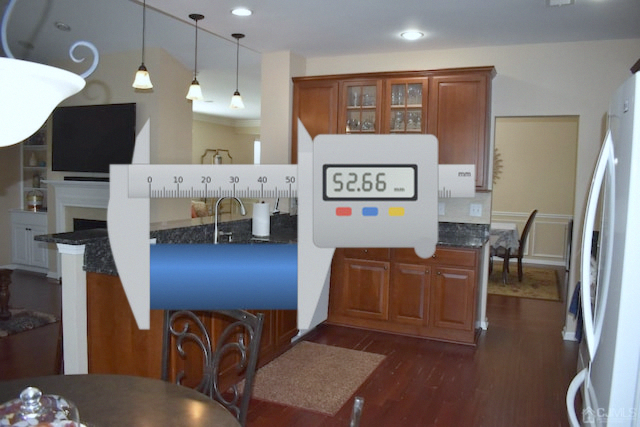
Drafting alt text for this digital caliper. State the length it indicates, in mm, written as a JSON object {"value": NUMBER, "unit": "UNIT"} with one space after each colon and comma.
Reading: {"value": 52.66, "unit": "mm"}
